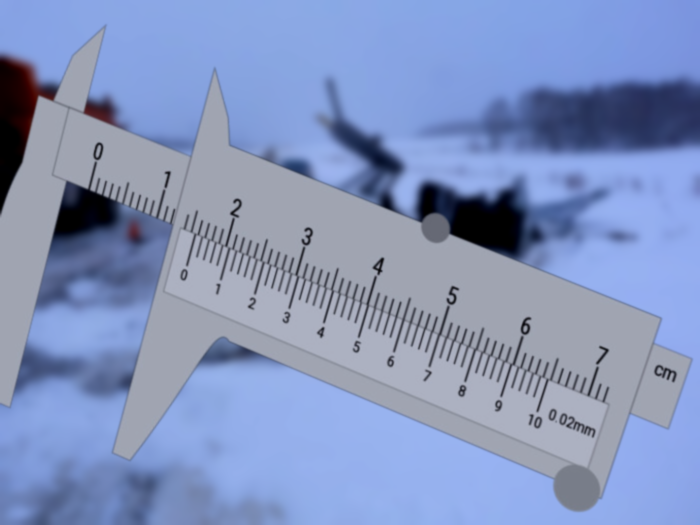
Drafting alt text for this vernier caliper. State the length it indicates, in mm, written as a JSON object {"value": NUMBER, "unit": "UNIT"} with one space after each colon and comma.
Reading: {"value": 15.6, "unit": "mm"}
